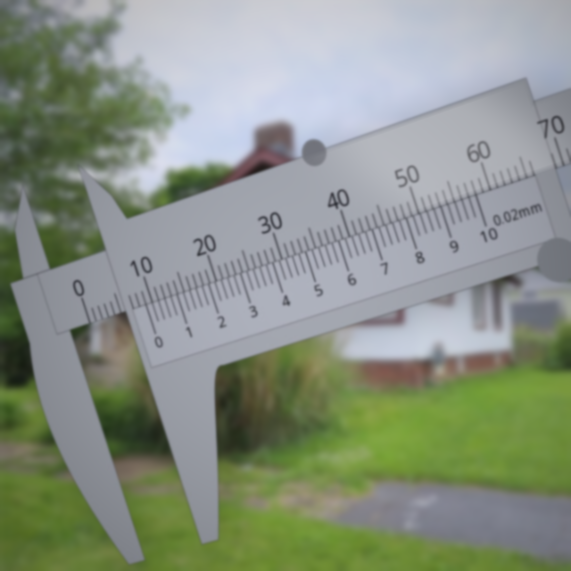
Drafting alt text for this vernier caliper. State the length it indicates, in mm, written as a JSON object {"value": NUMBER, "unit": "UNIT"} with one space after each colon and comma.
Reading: {"value": 9.0, "unit": "mm"}
